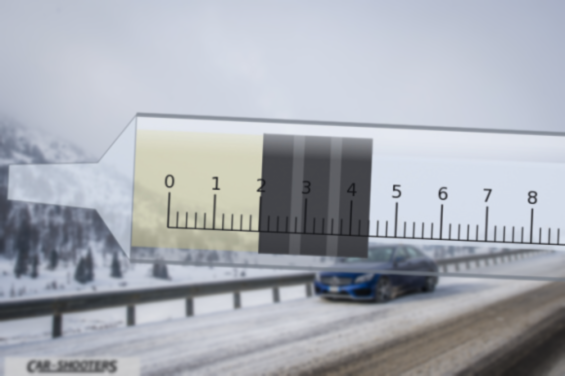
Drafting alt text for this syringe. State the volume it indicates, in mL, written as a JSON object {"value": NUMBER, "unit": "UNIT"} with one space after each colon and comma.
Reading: {"value": 2, "unit": "mL"}
